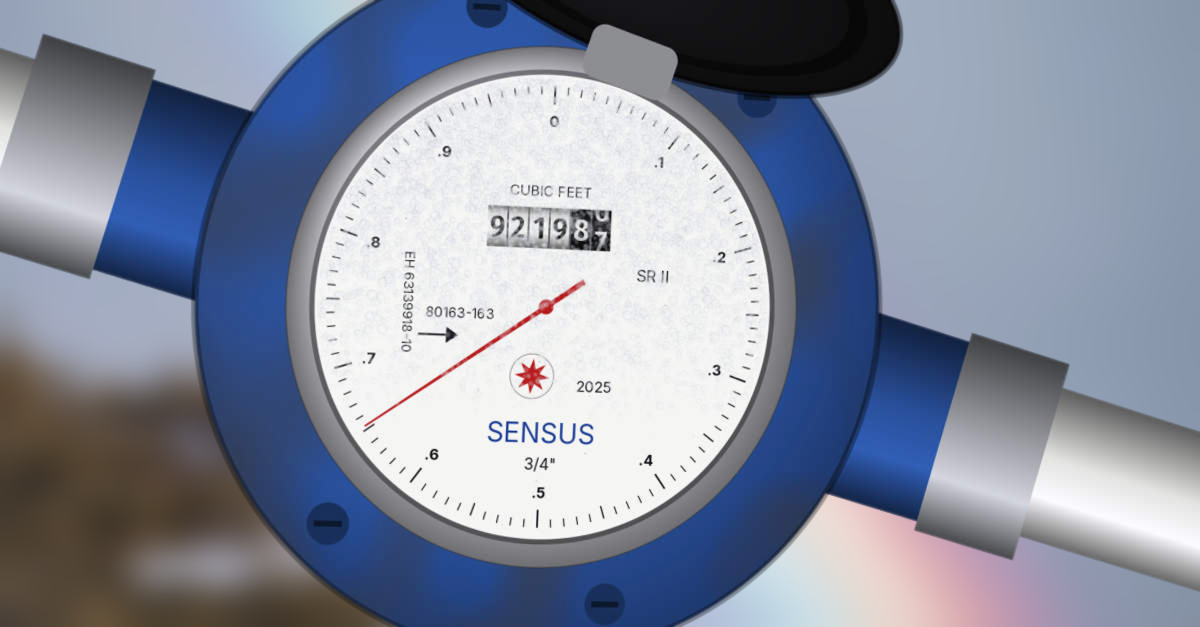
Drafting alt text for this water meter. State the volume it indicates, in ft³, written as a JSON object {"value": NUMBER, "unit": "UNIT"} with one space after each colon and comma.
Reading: {"value": 921986.65, "unit": "ft³"}
